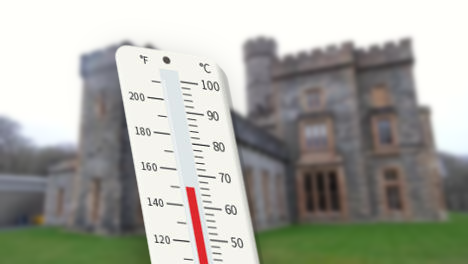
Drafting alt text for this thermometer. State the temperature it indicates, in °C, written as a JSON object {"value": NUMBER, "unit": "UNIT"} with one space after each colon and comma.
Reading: {"value": 66, "unit": "°C"}
